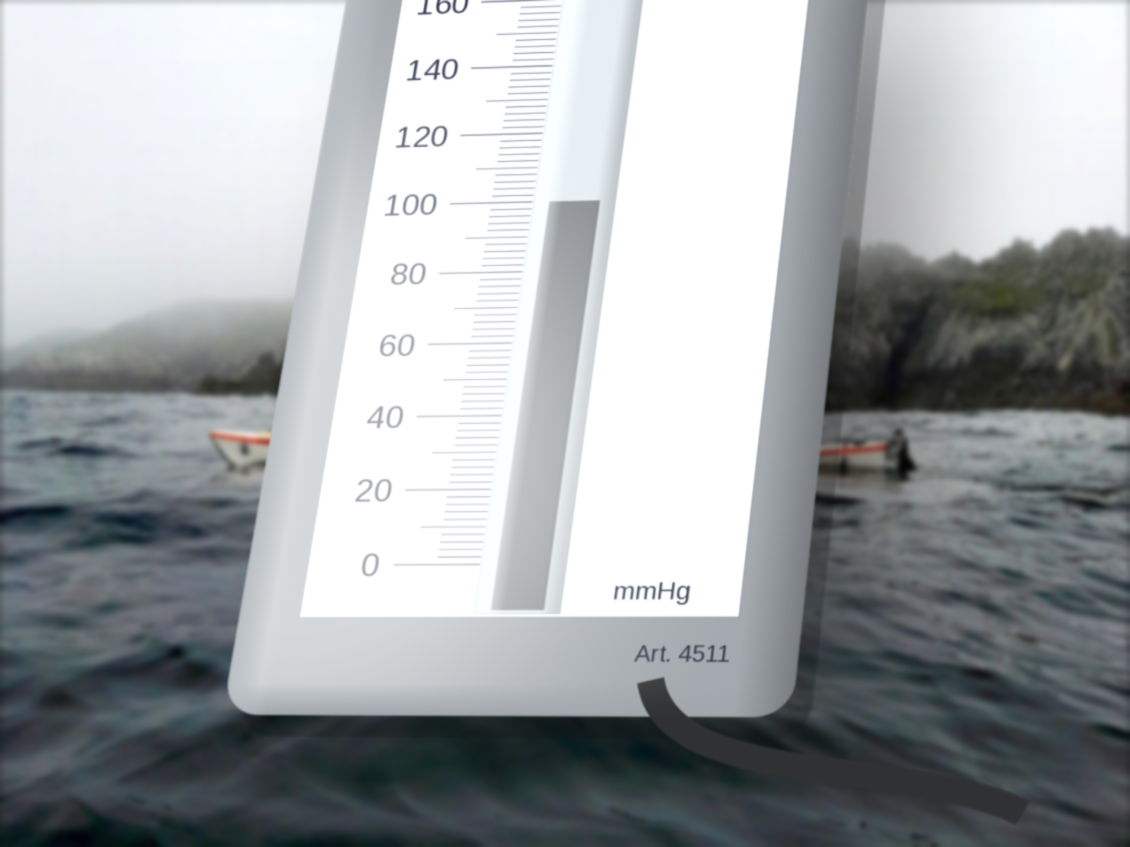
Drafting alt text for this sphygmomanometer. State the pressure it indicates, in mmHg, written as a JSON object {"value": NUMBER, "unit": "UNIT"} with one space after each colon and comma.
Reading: {"value": 100, "unit": "mmHg"}
